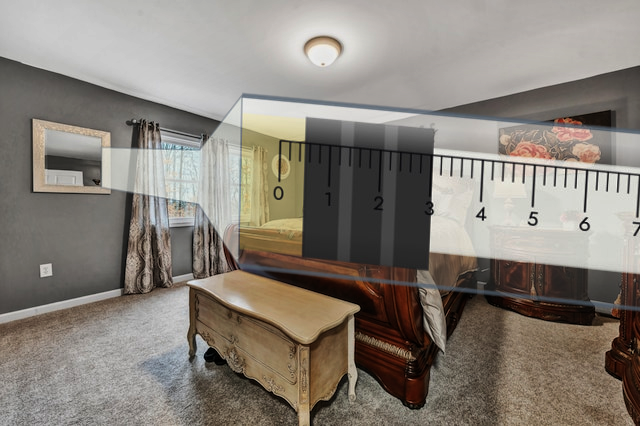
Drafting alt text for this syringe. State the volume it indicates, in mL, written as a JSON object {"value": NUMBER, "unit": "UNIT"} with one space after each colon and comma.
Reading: {"value": 0.5, "unit": "mL"}
